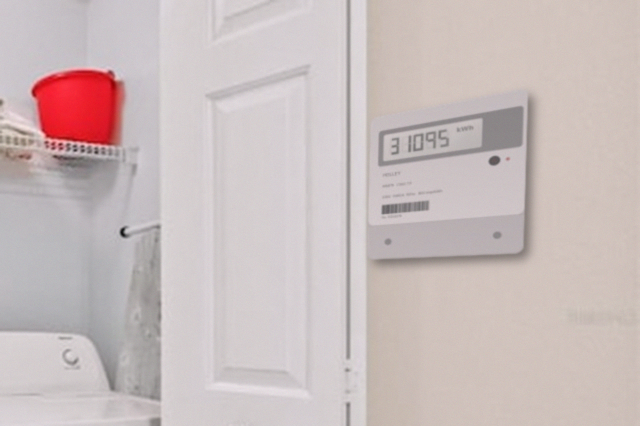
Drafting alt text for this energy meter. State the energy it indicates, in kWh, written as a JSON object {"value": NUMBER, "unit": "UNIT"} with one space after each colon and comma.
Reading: {"value": 31095, "unit": "kWh"}
